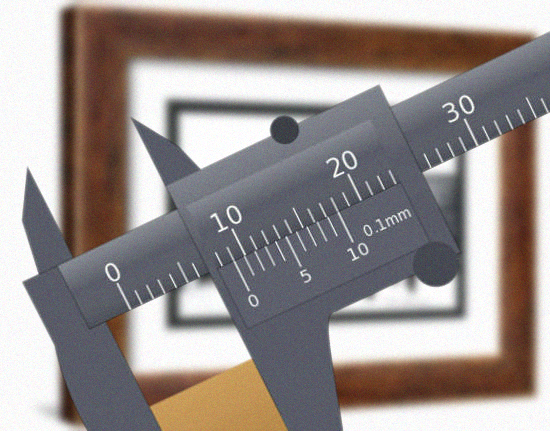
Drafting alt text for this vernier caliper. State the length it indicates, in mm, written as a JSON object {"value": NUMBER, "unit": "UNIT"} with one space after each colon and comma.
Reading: {"value": 9.0, "unit": "mm"}
